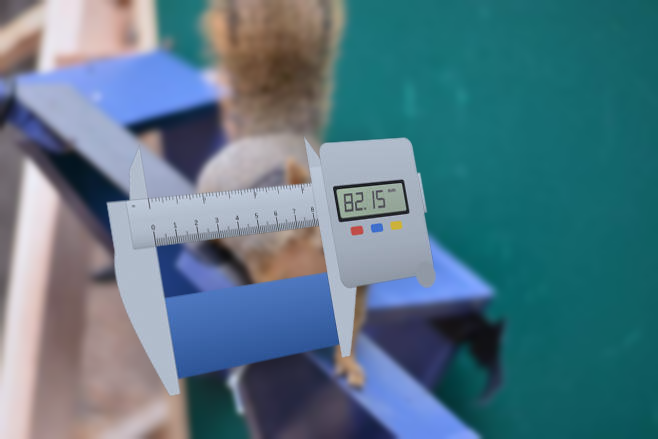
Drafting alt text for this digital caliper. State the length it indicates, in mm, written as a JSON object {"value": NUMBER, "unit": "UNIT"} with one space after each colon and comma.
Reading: {"value": 82.15, "unit": "mm"}
